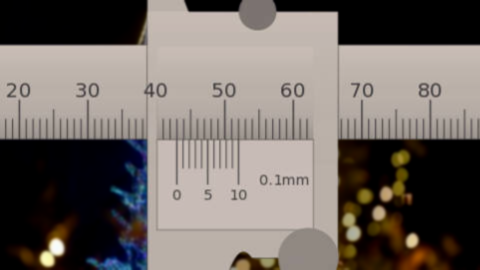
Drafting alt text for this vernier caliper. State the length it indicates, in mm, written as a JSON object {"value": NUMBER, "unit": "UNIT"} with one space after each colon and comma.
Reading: {"value": 43.0, "unit": "mm"}
